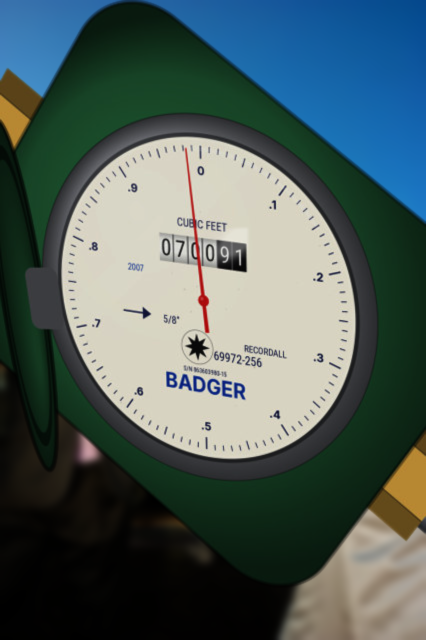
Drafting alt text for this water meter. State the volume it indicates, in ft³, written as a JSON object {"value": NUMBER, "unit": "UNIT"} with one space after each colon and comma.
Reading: {"value": 70090.98, "unit": "ft³"}
